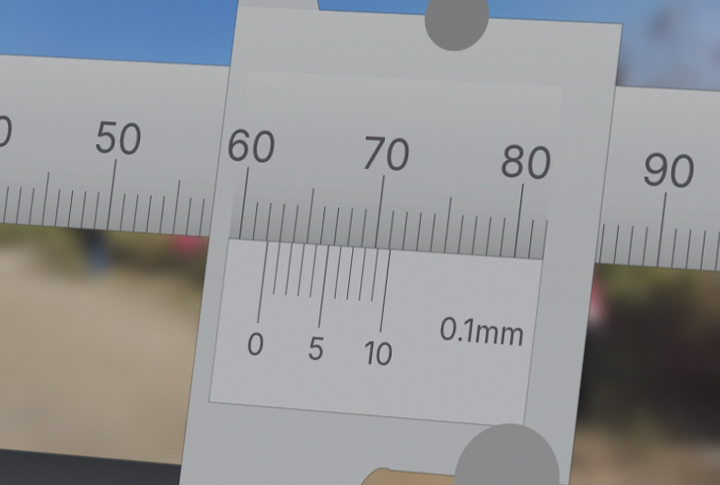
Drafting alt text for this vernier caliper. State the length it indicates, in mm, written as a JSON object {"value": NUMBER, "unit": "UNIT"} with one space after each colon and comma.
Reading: {"value": 62.1, "unit": "mm"}
